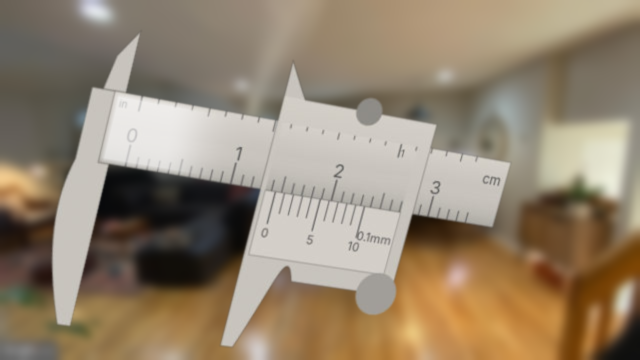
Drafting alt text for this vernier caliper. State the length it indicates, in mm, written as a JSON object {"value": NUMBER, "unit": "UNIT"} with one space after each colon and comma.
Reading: {"value": 14.4, "unit": "mm"}
